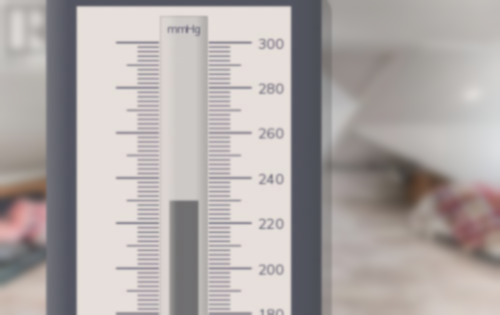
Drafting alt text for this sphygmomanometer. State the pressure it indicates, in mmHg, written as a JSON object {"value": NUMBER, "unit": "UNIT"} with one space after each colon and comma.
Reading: {"value": 230, "unit": "mmHg"}
